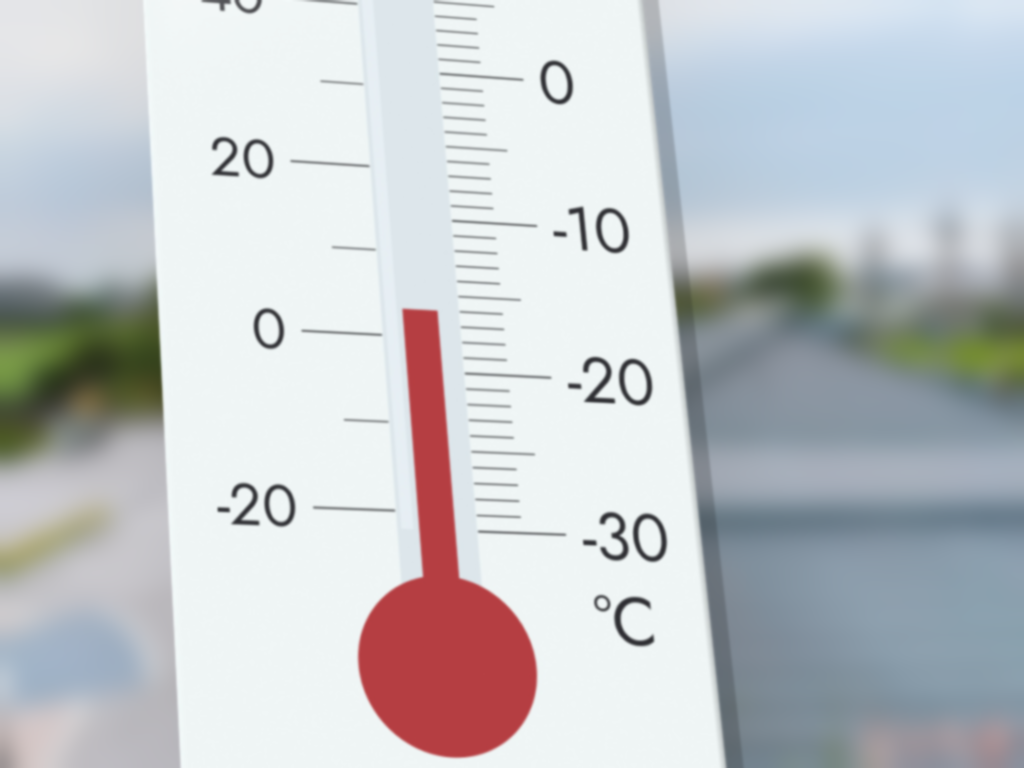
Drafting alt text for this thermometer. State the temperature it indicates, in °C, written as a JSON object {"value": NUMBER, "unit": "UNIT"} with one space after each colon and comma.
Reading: {"value": -16, "unit": "°C"}
